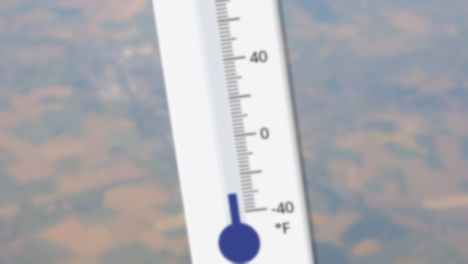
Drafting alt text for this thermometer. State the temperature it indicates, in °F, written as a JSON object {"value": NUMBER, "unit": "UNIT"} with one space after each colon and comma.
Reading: {"value": -30, "unit": "°F"}
